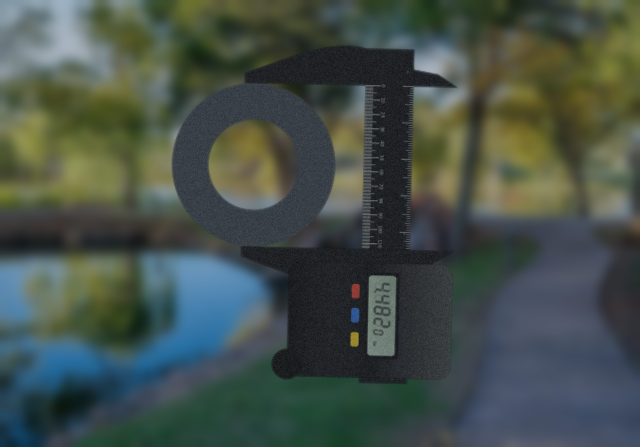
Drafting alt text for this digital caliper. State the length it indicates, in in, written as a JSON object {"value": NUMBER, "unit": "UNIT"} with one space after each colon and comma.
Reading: {"value": 4.4820, "unit": "in"}
